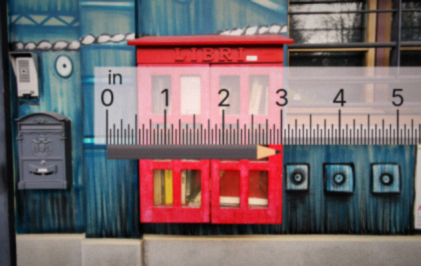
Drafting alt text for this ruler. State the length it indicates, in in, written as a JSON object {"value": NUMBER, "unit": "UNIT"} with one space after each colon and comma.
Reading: {"value": 3, "unit": "in"}
